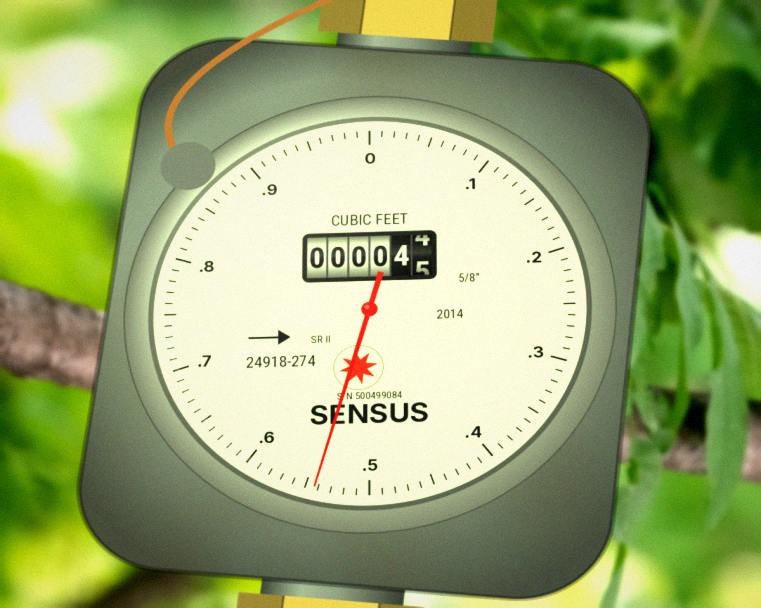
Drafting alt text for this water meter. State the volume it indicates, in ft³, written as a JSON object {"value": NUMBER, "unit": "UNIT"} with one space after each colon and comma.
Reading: {"value": 44.54, "unit": "ft³"}
